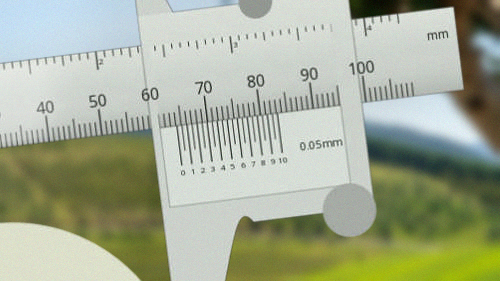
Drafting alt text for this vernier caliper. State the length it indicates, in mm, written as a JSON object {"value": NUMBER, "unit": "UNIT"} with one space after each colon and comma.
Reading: {"value": 64.2, "unit": "mm"}
